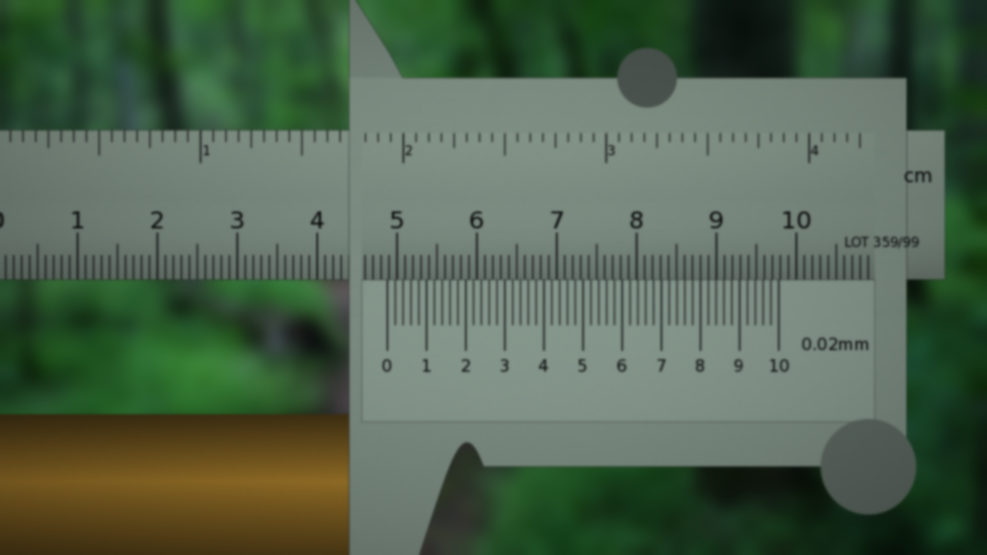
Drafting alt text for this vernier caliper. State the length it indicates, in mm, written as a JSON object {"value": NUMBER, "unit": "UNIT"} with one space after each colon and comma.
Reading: {"value": 48.8, "unit": "mm"}
